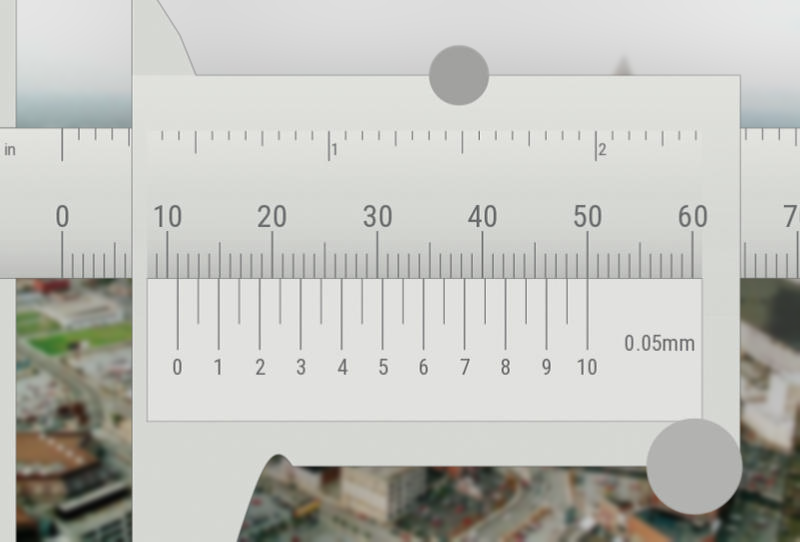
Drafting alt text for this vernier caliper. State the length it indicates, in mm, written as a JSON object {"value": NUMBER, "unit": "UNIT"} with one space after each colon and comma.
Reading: {"value": 11.0, "unit": "mm"}
